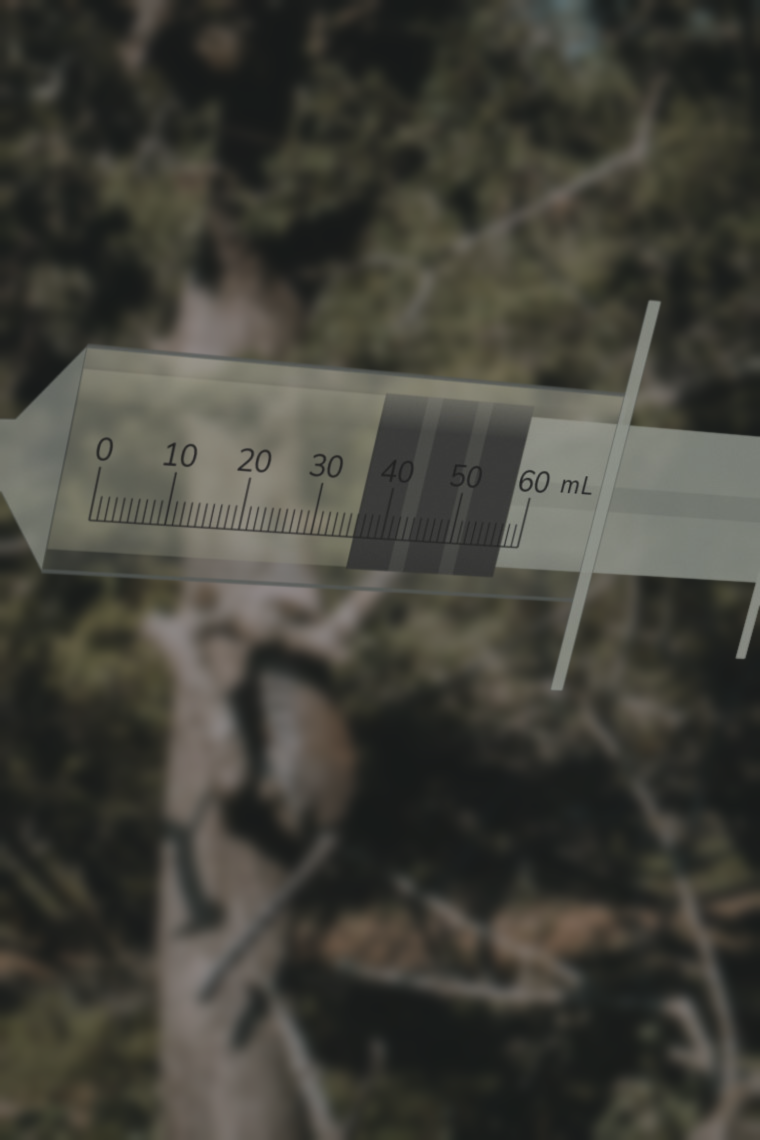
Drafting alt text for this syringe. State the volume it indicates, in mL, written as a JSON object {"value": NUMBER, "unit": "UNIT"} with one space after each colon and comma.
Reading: {"value": 36, "unit": "mL"}
